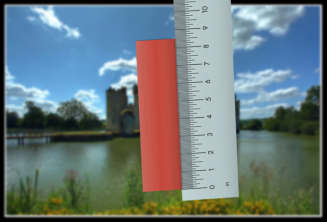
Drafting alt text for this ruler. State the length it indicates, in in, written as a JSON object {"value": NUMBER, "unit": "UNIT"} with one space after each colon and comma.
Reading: {"value": 8.5, "unit": "in"}
